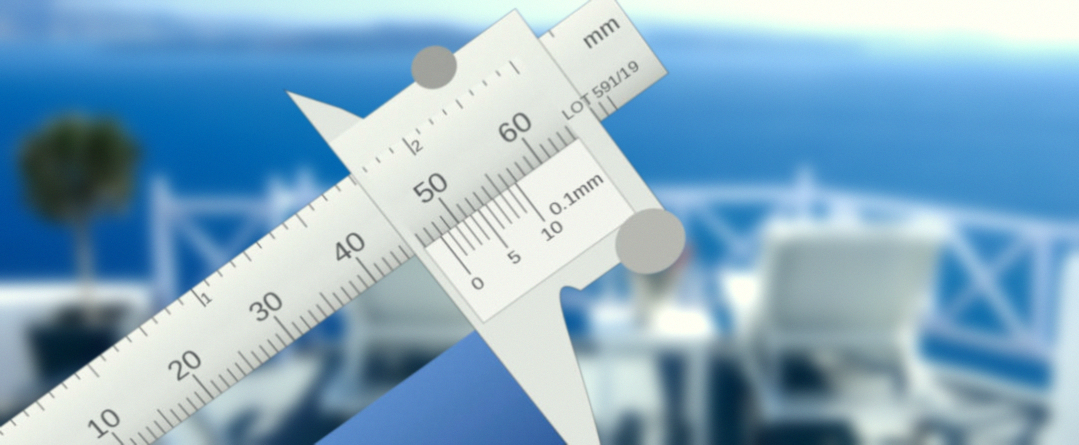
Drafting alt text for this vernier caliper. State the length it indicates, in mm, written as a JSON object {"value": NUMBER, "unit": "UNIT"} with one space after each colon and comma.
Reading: {"value": 47.8, "unit": "mm"}
